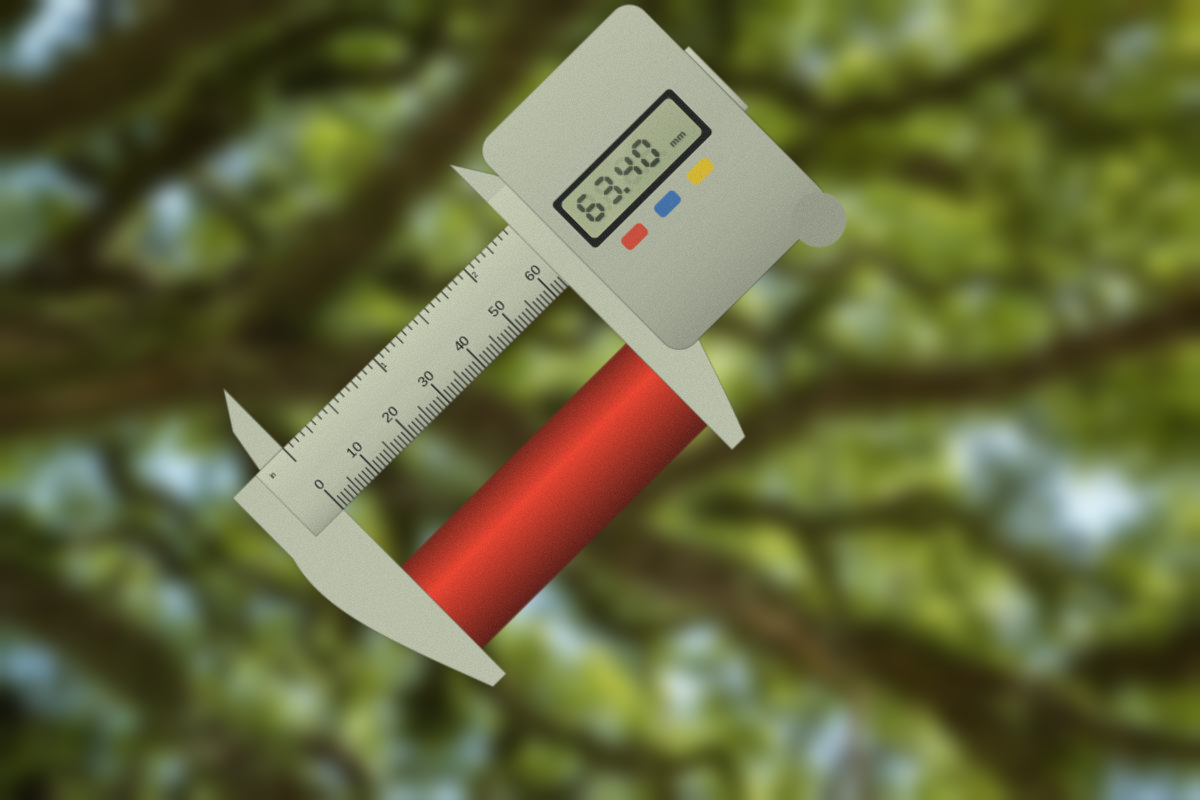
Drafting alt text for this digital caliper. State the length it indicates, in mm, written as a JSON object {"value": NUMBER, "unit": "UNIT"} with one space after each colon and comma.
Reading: {"value": 63.40, "unit": "mm"}
